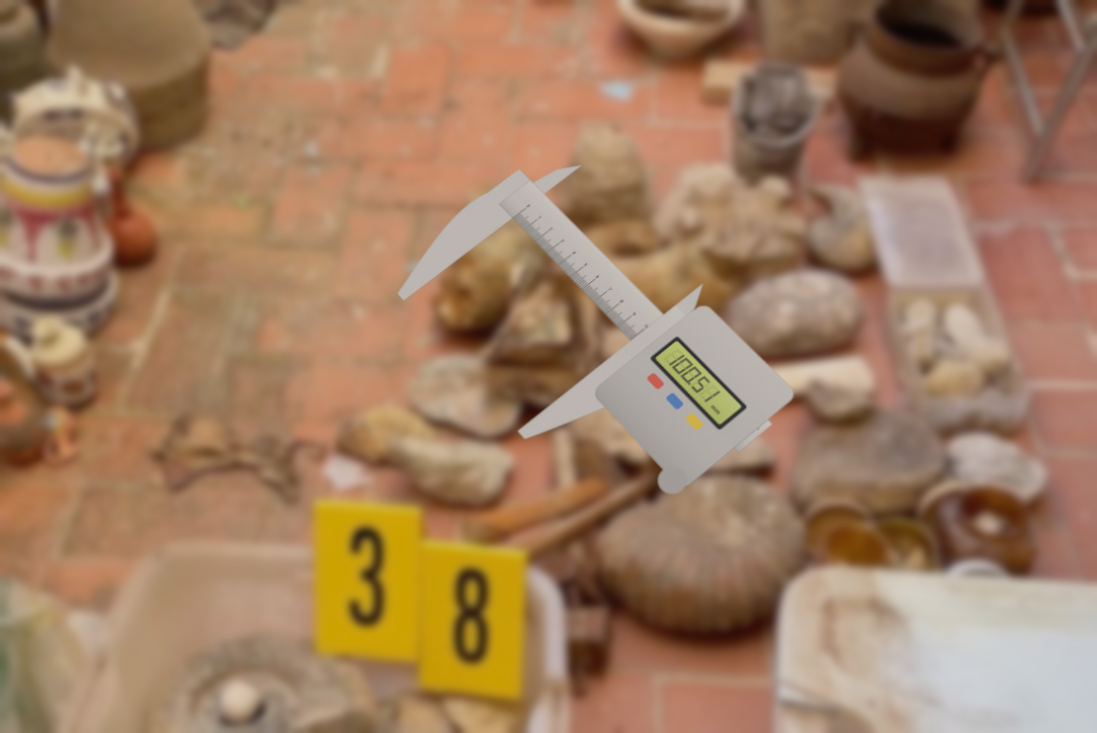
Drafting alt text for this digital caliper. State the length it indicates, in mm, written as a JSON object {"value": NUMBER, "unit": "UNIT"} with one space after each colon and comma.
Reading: {"value": 100.51, "unit": "mm"}
